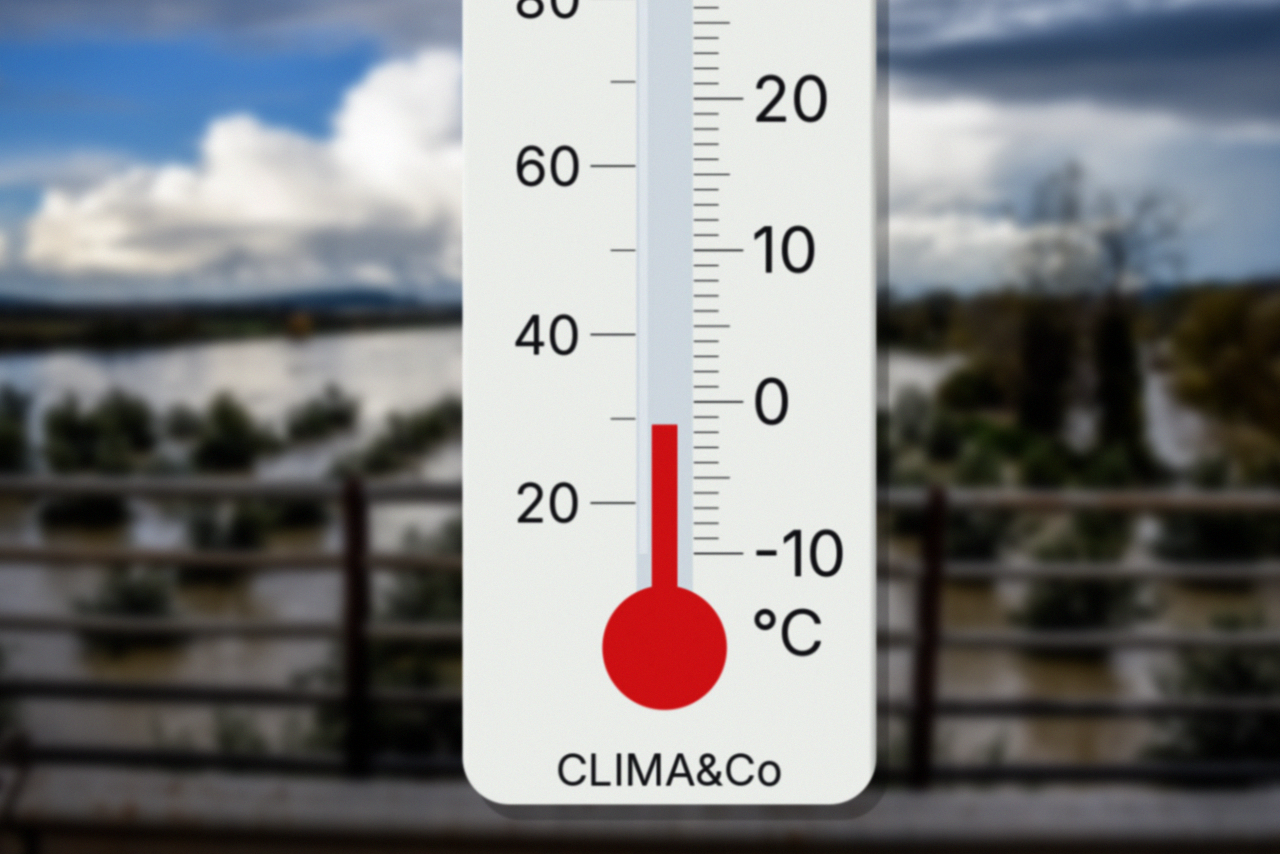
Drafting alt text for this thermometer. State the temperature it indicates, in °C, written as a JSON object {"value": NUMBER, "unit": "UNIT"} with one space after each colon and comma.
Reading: {"value": -1.5, "unit": "°C"}
